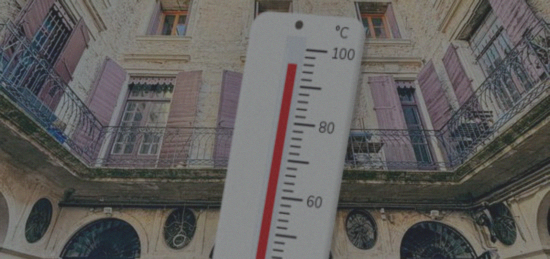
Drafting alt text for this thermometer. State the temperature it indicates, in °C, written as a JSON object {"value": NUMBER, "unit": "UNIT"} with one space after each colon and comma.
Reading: {"value": 96, "unit": "°C"}
